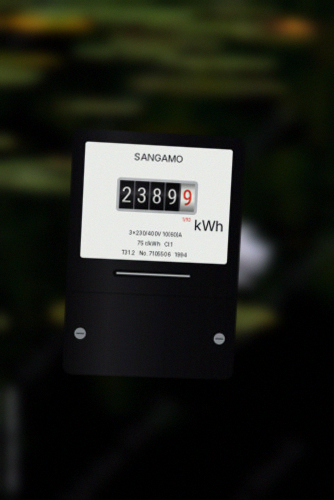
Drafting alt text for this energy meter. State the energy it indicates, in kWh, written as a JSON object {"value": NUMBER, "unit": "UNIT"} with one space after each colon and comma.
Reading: {"value": 2389.9, "unit": "kWh"}
